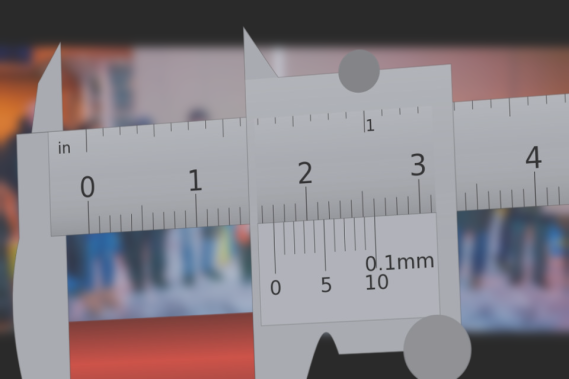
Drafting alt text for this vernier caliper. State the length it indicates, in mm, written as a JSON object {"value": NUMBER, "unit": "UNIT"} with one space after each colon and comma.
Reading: {"value": 17.0, "unit": "mm"}
